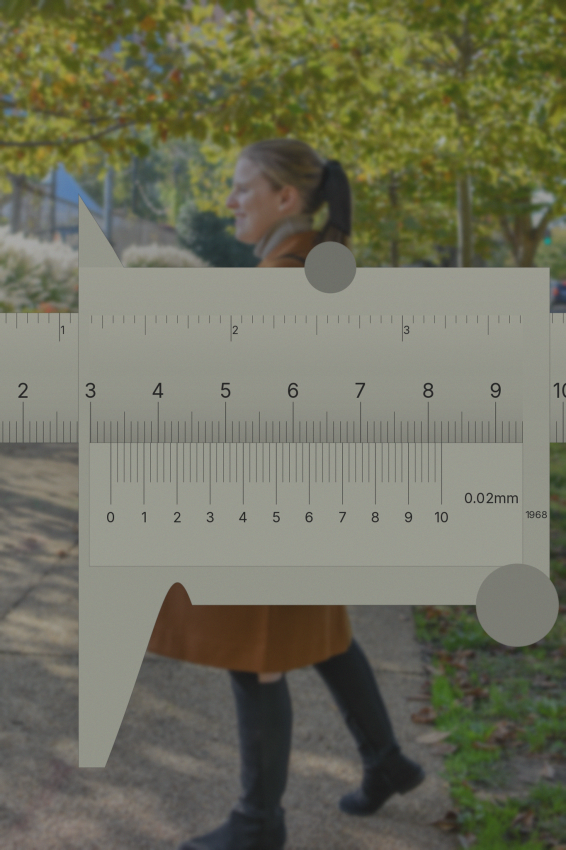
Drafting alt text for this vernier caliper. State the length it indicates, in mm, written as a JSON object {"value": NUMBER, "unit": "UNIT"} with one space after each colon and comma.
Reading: {"value": 33.0, "unit": "mm"}
